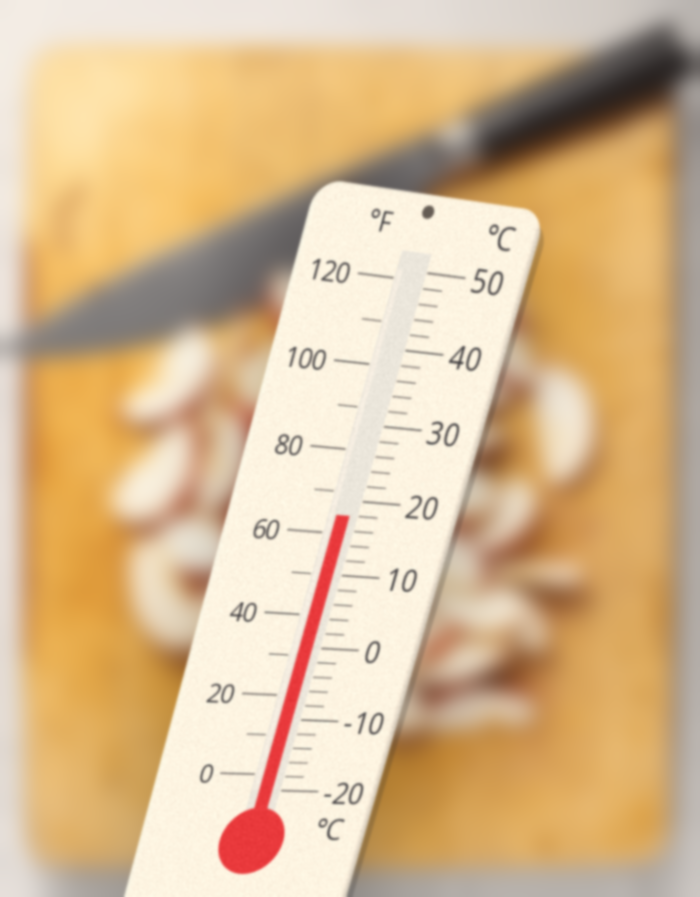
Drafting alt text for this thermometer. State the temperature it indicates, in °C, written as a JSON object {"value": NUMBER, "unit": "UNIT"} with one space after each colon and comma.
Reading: {"value": 18, "unit": "°C"}
